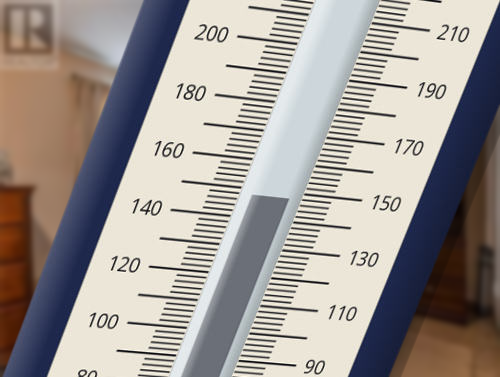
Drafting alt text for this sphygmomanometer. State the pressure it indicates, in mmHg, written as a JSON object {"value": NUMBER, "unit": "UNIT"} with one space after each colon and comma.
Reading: {"value": 148, "unit": "mmHg"}
